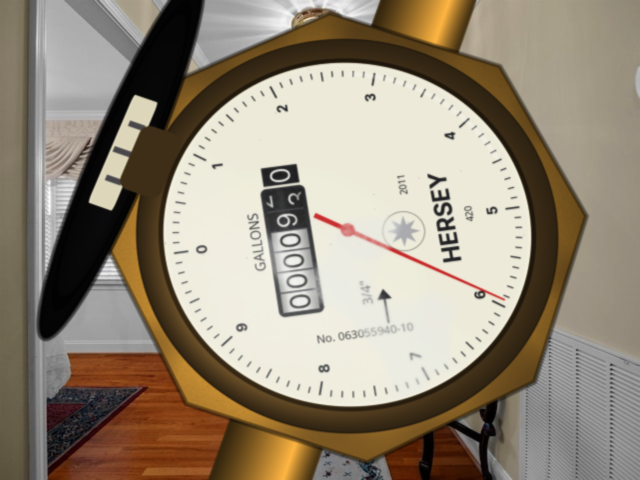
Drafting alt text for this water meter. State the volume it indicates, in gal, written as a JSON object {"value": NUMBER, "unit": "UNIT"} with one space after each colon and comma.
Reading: {"value": 925.9, "unit": "gal"}
